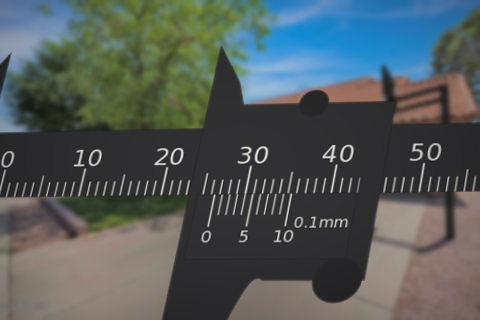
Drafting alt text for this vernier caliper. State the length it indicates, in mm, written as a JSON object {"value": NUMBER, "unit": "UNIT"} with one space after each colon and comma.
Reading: {"value": 26.4, "unit": "mm"}
